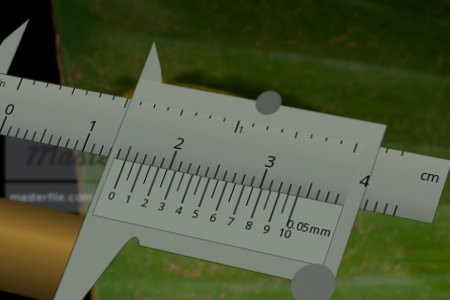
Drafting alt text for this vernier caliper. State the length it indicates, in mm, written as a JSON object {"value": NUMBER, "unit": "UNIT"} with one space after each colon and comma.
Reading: {"value": 15.0, "unit": "mm"}
